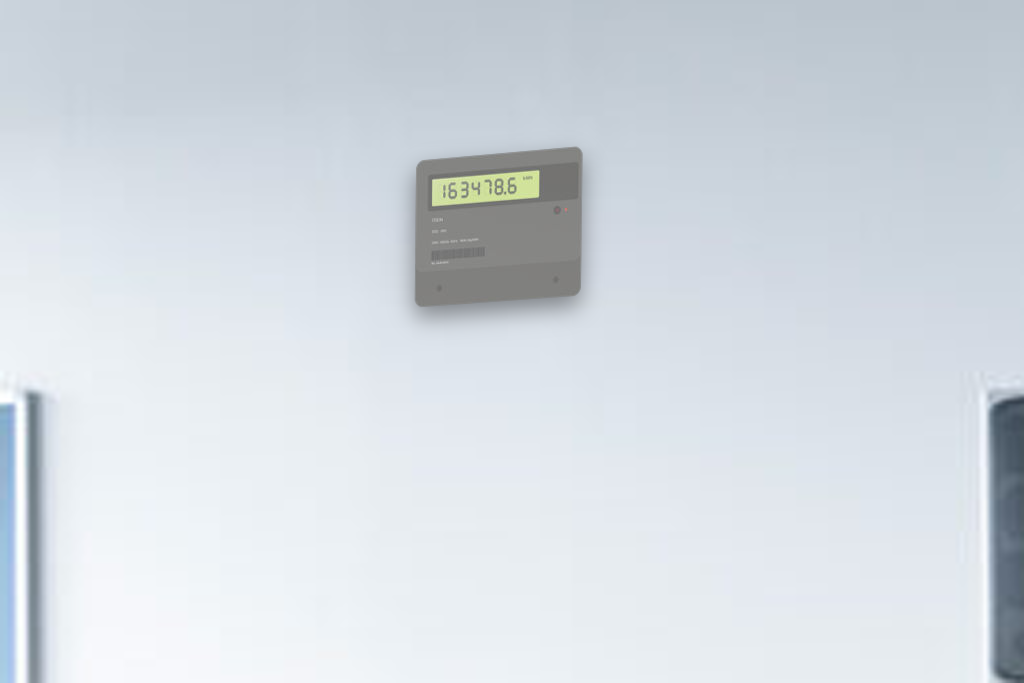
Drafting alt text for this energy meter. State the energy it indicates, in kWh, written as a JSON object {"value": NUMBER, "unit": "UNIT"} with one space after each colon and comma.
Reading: {"value": 163478.6, "unit": "kWh"}
